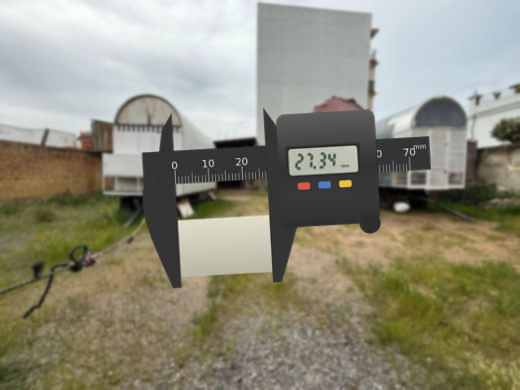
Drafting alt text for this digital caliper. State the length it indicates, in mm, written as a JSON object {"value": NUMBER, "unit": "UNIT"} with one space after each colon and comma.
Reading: {"value": 27.34, "unit": "mm"}
